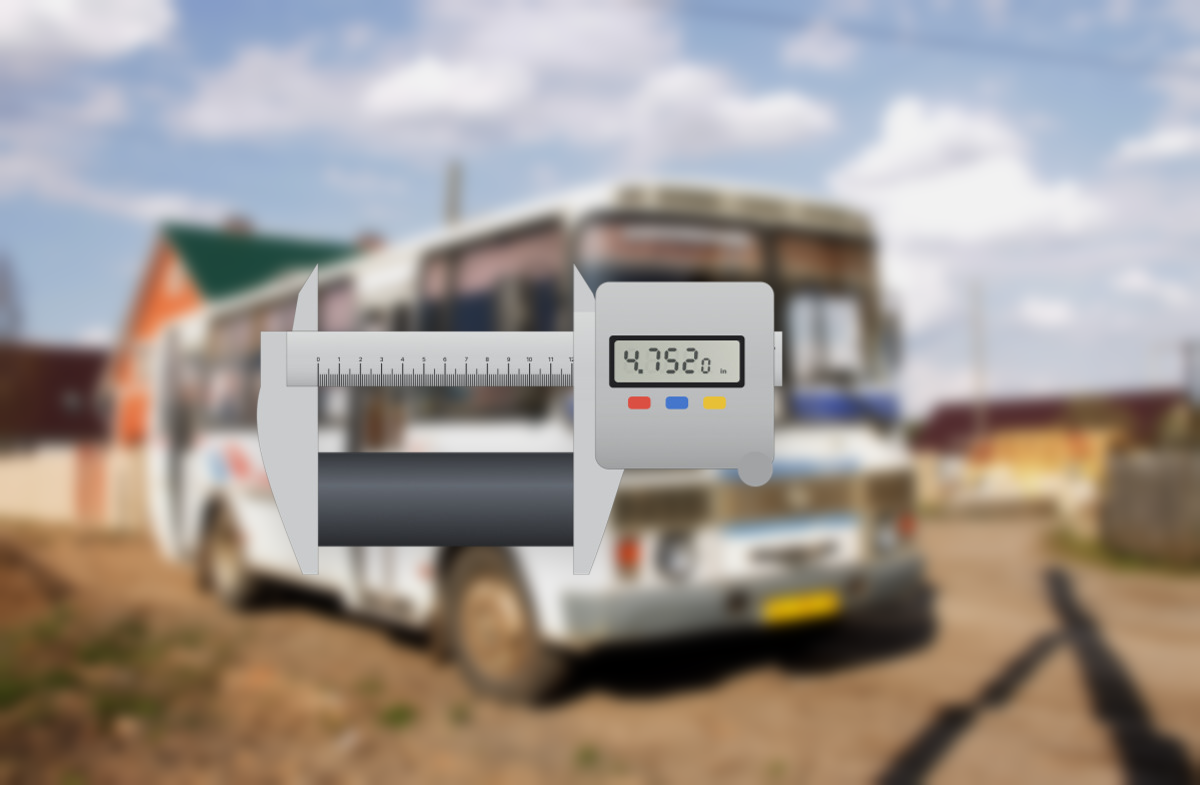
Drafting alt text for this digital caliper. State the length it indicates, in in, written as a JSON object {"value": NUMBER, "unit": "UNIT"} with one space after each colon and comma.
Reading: {"value": 4.7520, "unit": "in"}
